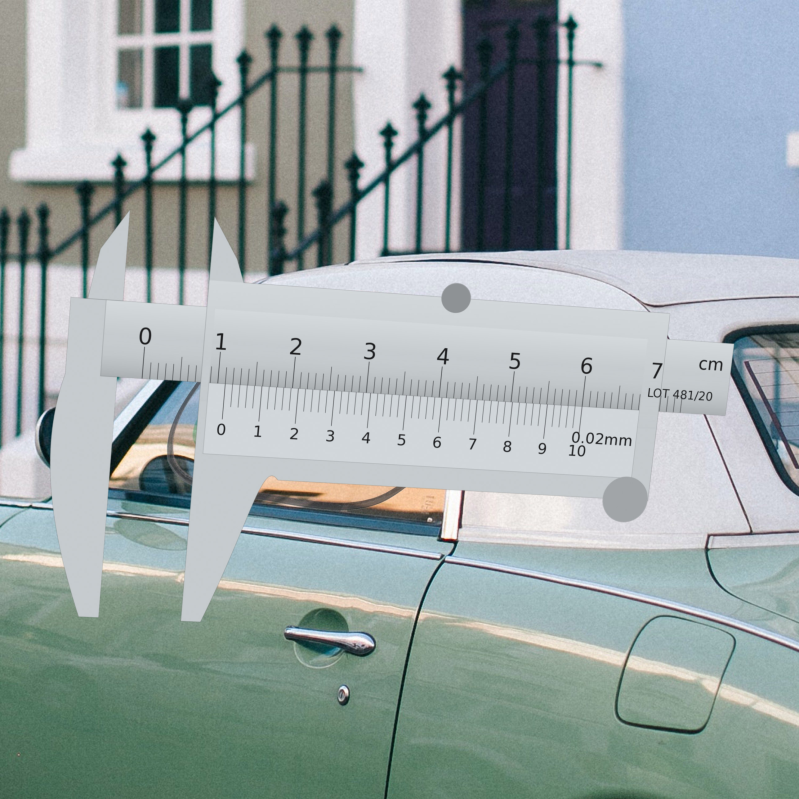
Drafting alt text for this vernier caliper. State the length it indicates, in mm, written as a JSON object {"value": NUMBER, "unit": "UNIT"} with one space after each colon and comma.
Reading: {"value": 11.0, "unit": "mm"}
